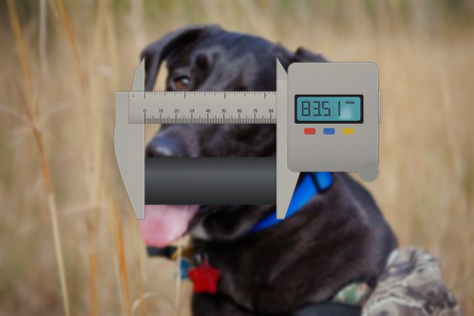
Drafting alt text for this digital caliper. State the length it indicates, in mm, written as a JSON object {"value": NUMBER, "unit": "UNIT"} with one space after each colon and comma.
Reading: {"value": 83.51, "unit": "mm"}
